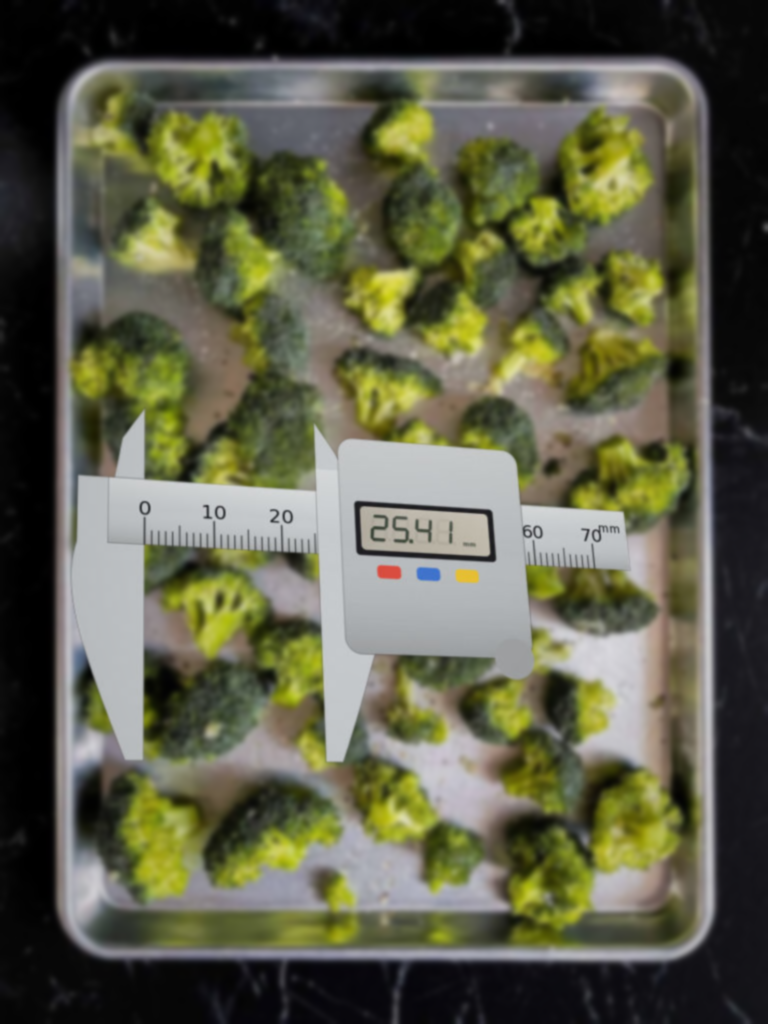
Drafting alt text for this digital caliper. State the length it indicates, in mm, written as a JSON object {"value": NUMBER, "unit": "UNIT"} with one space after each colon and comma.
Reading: {"value": 25.41, "unit": "mm"}
